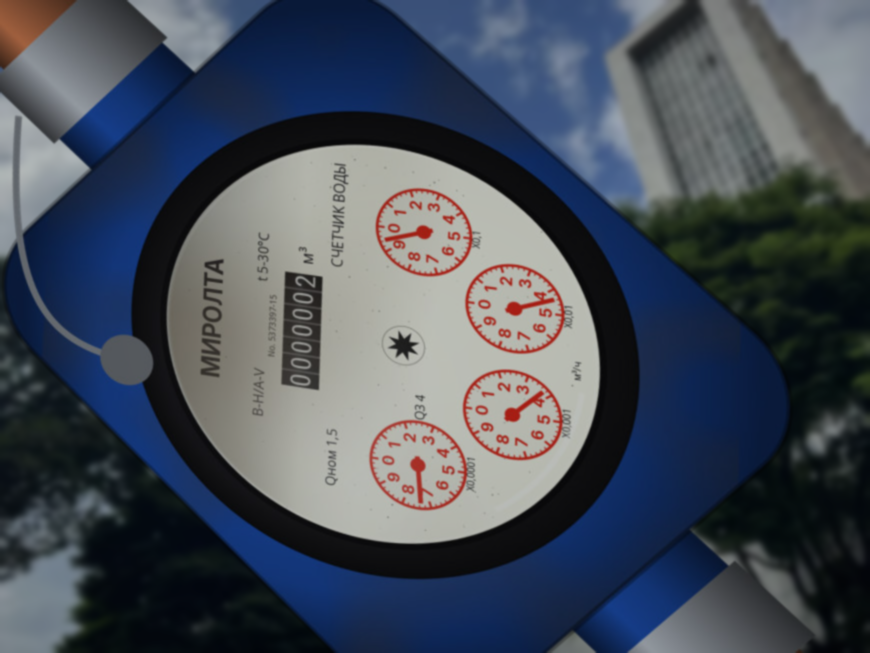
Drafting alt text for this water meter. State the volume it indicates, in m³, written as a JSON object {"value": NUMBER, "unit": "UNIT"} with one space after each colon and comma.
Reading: {"value": 1.9437, "unit": "m³"}
